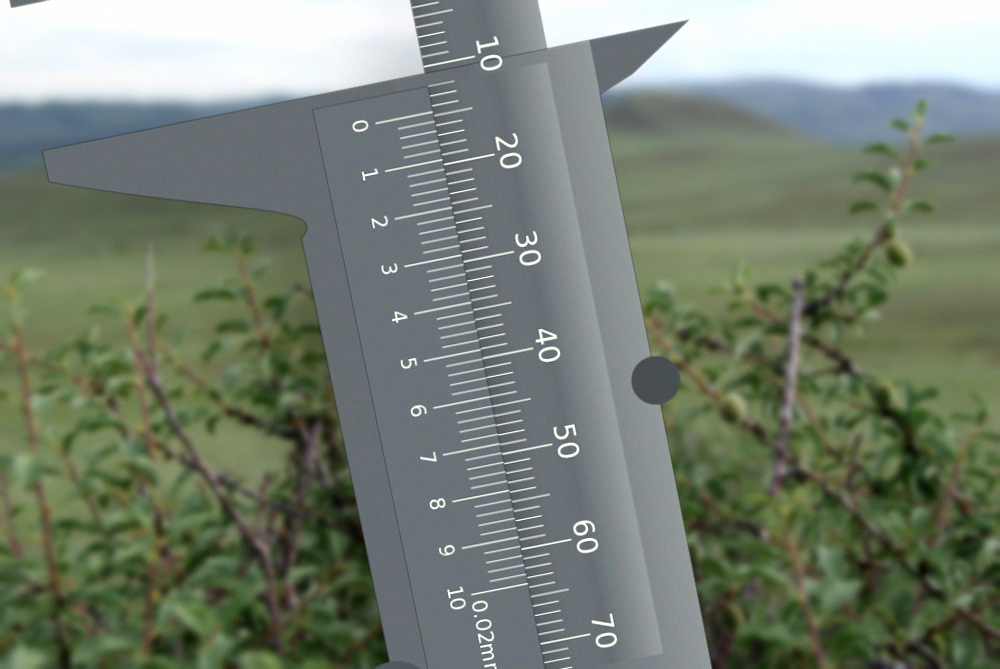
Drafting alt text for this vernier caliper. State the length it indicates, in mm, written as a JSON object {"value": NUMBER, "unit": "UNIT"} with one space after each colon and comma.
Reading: {"value": 14.6, "unit": "mm"}
